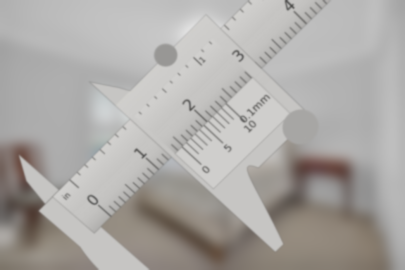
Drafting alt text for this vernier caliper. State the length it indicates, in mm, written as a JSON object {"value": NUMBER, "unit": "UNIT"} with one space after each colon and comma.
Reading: {"value": 14.8, "unit": "mm"}
